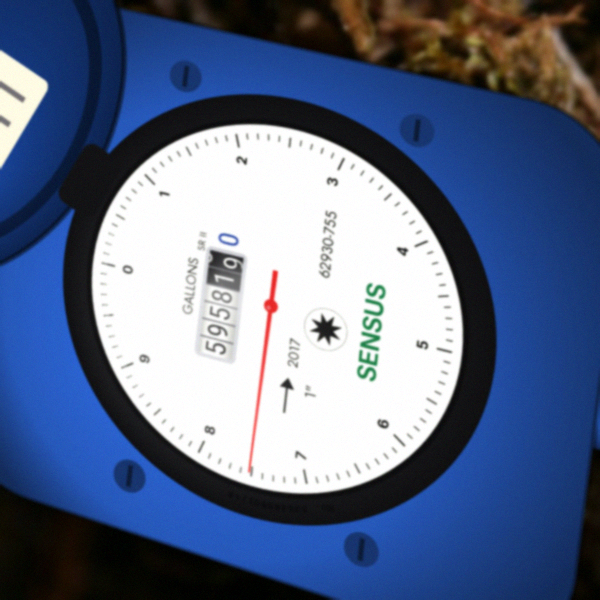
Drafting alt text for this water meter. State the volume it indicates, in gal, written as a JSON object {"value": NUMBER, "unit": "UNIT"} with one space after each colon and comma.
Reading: {"value": 5958187.5, "unit": "gal"}
